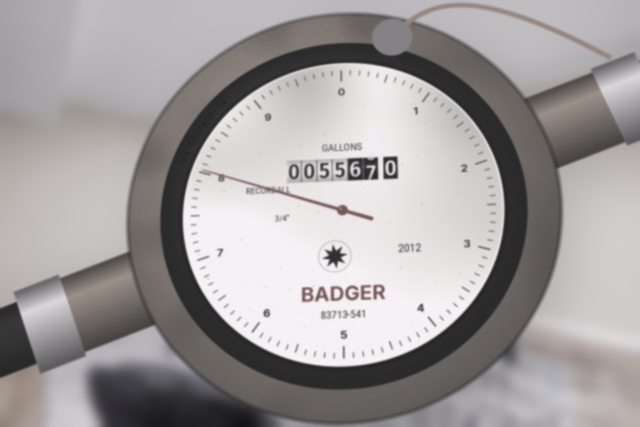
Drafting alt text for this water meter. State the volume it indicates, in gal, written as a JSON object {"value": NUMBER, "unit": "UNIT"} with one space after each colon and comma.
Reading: {"value": 55668.0, "unit": "gal"}
